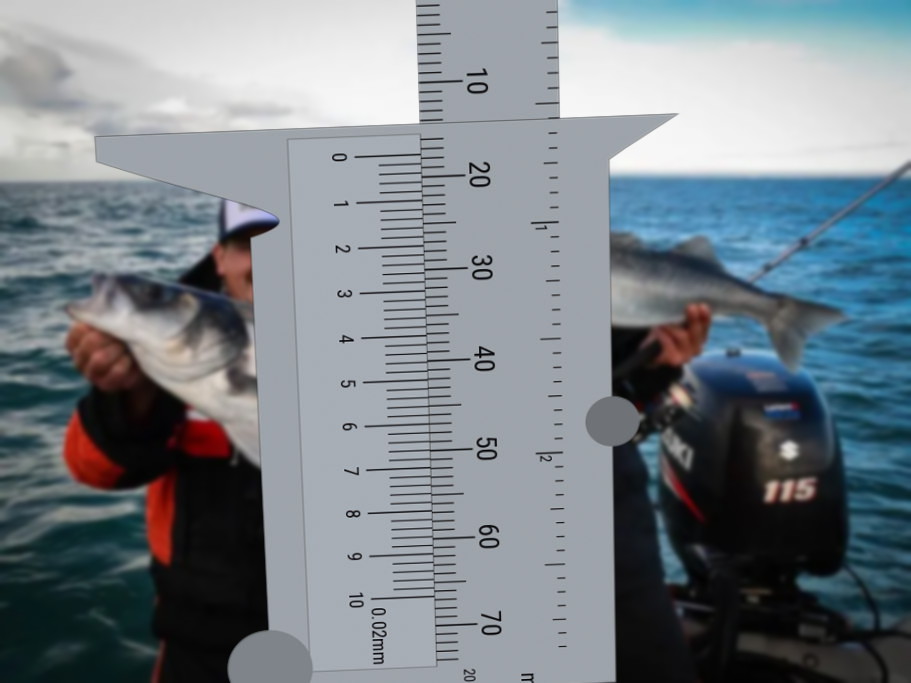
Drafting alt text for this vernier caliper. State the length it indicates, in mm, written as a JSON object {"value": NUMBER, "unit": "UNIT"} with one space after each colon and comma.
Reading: {"value": 17.6, "unit": "mm"}
